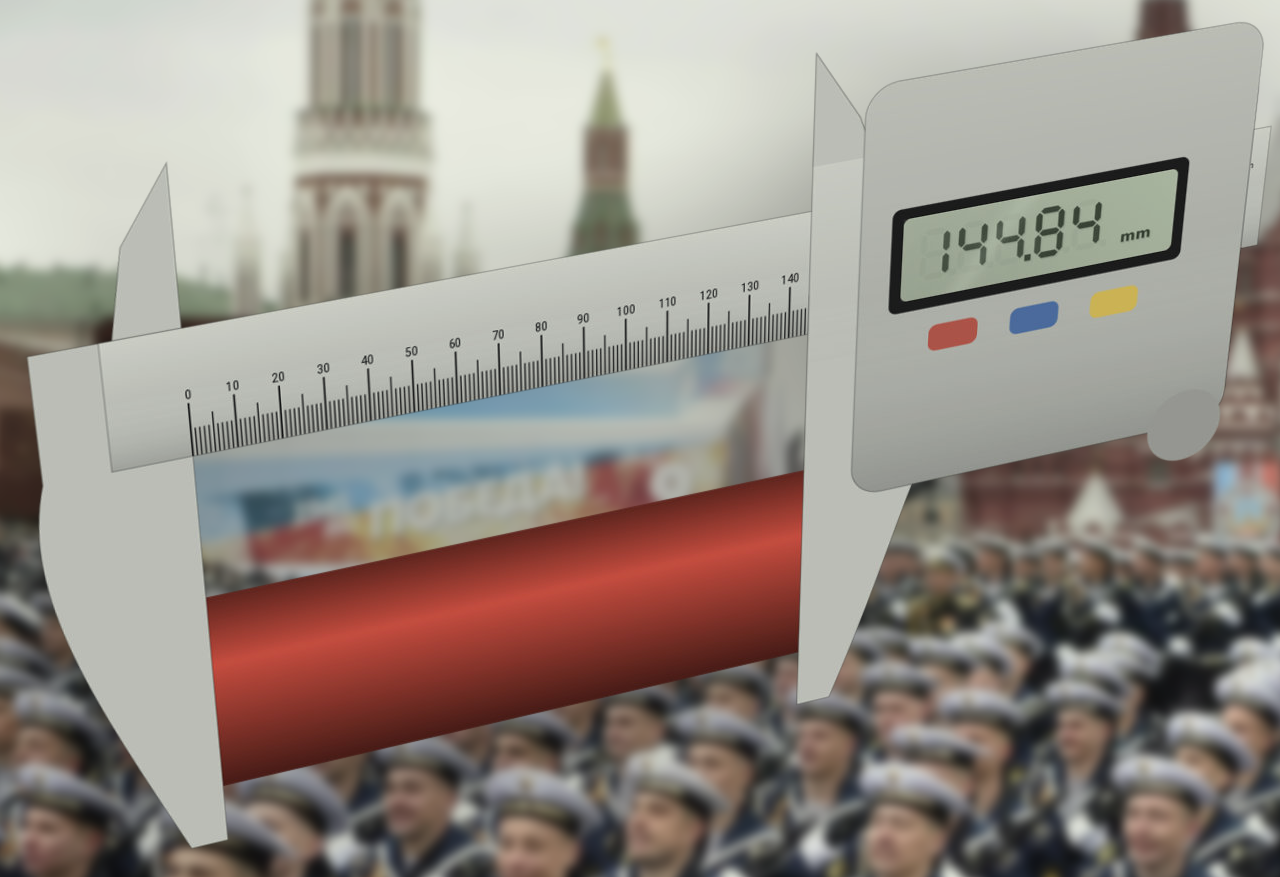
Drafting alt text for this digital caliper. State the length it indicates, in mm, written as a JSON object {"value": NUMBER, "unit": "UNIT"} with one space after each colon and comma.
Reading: {"value": 144.84, "unit": "mm"}
